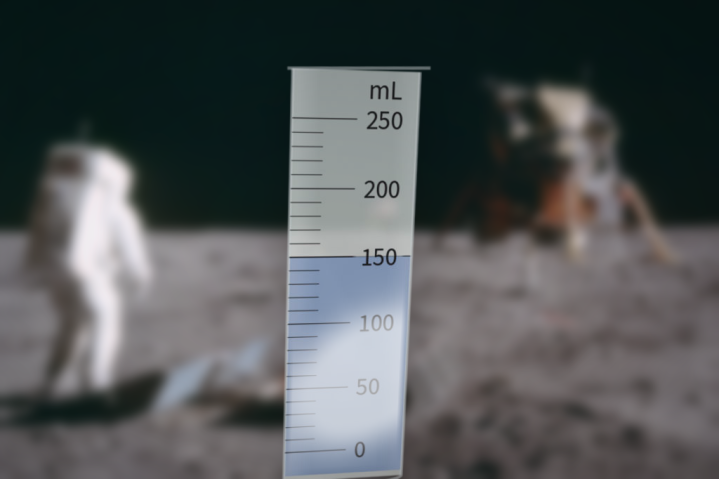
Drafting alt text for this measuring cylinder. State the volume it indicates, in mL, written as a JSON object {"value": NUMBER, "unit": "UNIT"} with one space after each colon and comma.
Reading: {"value": 150, "unit": "mL"}
